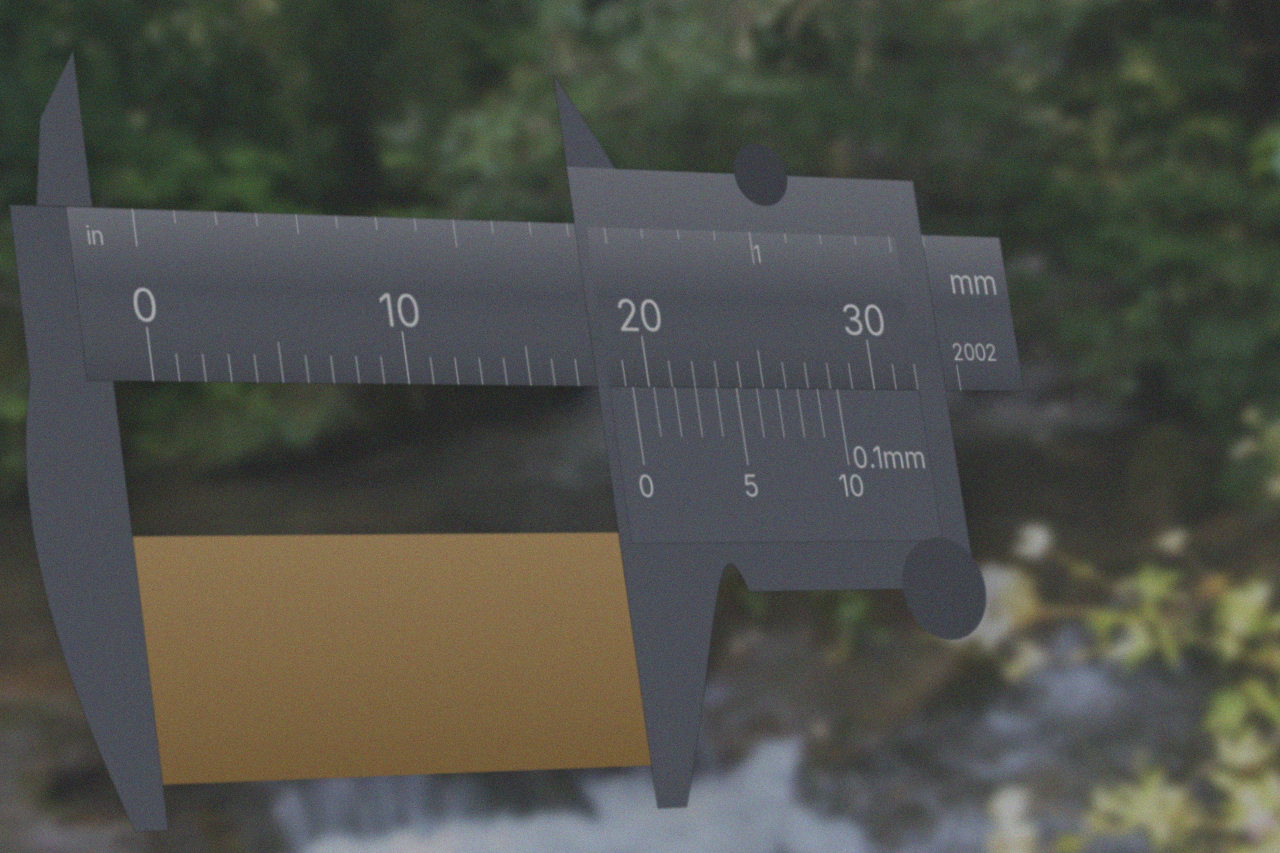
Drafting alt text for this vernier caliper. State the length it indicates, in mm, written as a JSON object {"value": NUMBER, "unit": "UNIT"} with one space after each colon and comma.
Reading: {"value": 19.3, "unit": "mm"}
